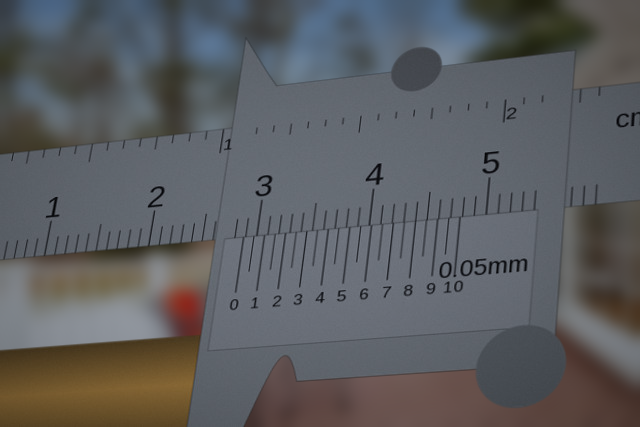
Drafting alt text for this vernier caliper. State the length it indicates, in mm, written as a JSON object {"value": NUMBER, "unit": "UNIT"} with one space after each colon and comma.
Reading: {"value": 28.8, "unit": "mm"}
